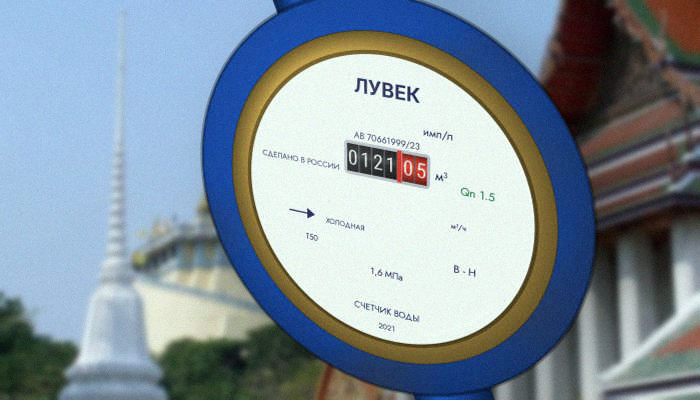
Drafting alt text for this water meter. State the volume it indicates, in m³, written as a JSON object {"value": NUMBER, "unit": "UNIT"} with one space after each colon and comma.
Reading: {"value": 121.05, "unit": "m³"}
